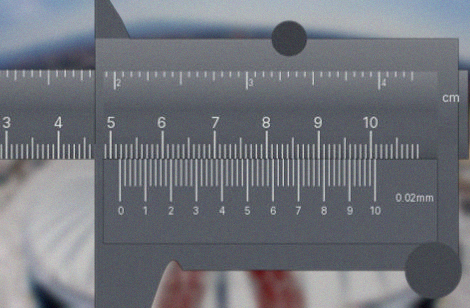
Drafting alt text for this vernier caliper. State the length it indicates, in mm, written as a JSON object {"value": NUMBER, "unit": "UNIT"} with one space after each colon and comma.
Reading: {"value": 51.8, "unit": "mm"}
